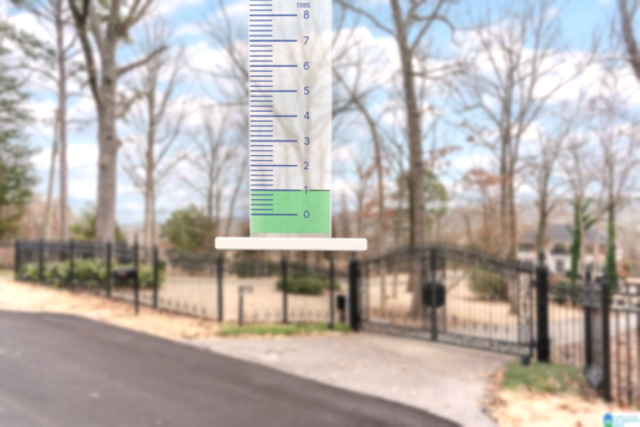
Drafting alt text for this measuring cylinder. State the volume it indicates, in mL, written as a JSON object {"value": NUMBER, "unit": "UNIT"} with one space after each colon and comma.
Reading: {"value": 1, "unit": "mL"}
